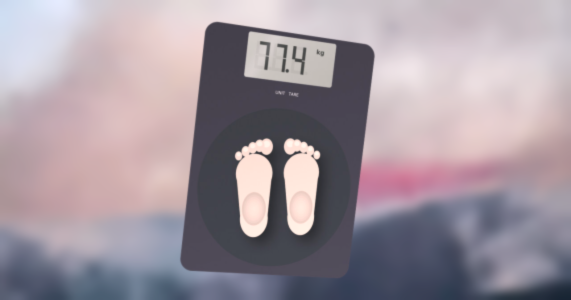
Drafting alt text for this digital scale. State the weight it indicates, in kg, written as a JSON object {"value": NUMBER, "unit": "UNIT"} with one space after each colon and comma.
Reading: {"value": 77.4, "unit": "kg"}
